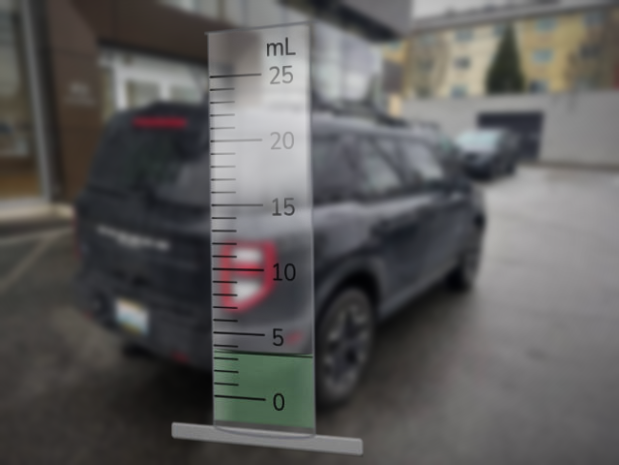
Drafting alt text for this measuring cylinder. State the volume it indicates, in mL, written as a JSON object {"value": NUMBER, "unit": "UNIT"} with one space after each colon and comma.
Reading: {"value": 3.5, "unit": "mL"}
